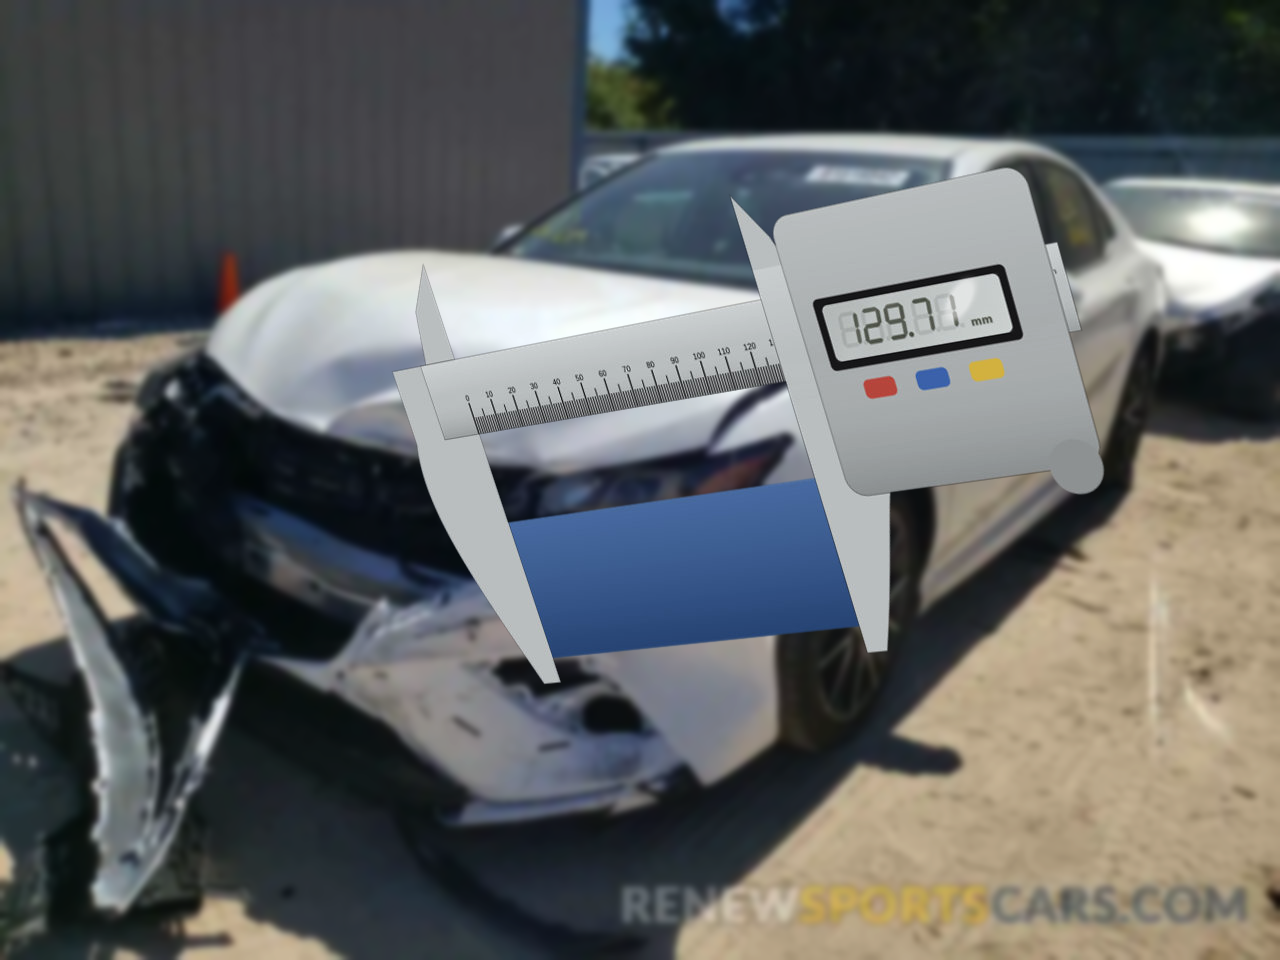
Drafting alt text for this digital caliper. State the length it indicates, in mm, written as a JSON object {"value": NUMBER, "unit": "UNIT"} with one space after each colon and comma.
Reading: {"value": 129.71, "unit": "mm"}
